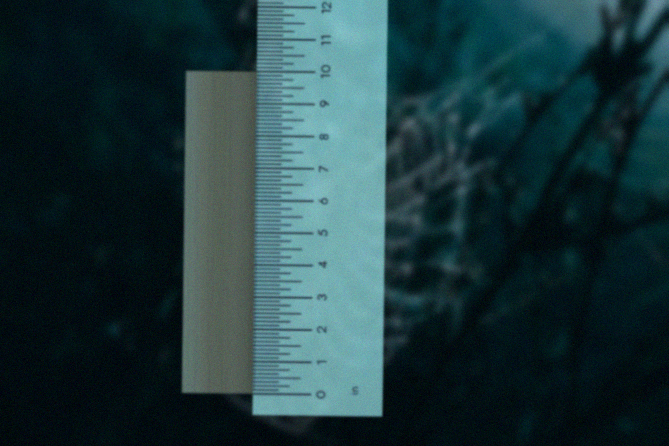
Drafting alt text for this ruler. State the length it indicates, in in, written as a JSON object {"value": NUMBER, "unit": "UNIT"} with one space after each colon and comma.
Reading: {"value": 10, "unit": "in"}
